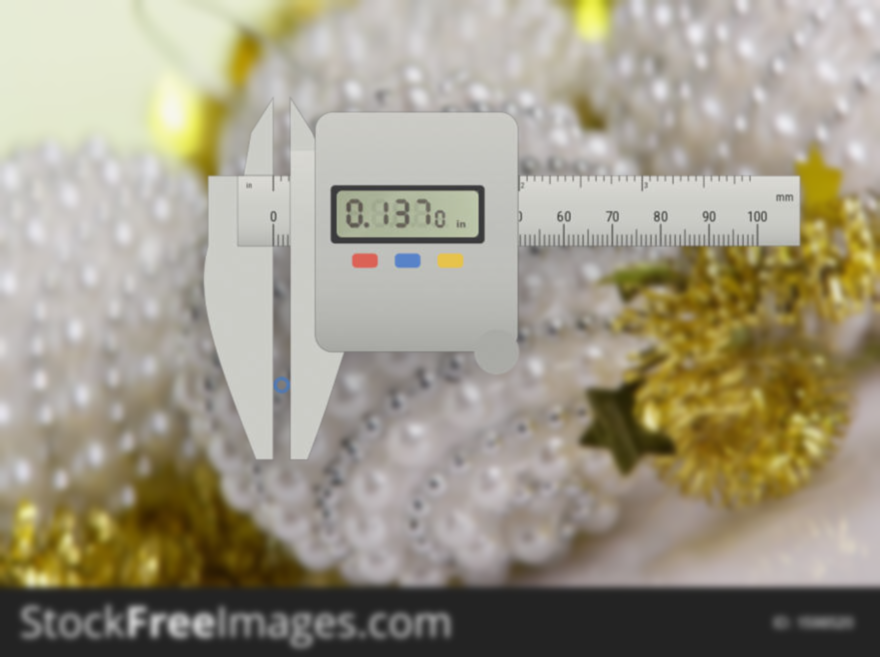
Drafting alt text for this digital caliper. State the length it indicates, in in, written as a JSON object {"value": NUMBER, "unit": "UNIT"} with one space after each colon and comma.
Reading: {"value": 0.1370, "unit": "in"}
